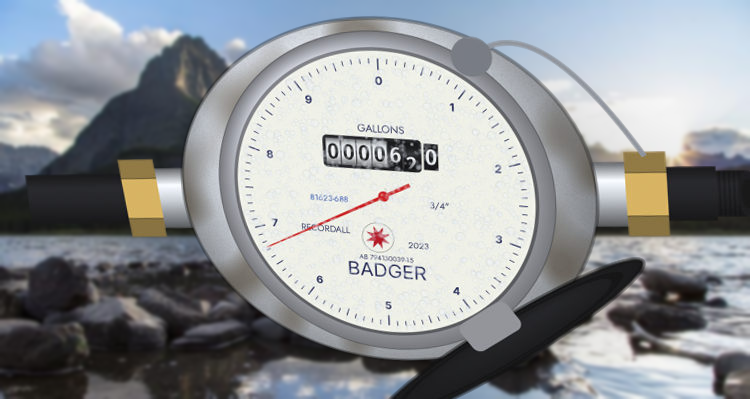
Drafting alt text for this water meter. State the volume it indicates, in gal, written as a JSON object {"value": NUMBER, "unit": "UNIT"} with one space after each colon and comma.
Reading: {"value": 616.7, "unit": "gal"}
